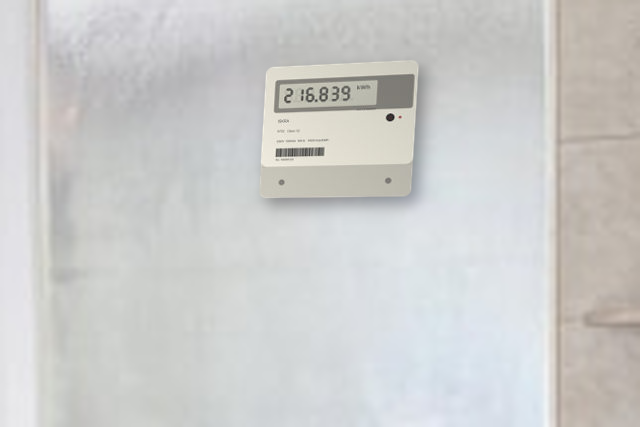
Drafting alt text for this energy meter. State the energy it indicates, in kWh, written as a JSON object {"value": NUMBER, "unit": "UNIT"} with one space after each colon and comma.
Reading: {"value": 216.839, "unit": "kWh"}
